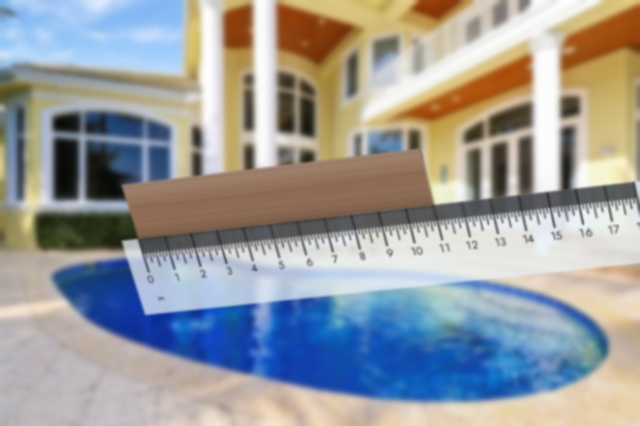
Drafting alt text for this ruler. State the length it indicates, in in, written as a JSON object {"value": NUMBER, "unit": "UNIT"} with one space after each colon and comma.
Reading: {"value": 11, "unit": "in"}
